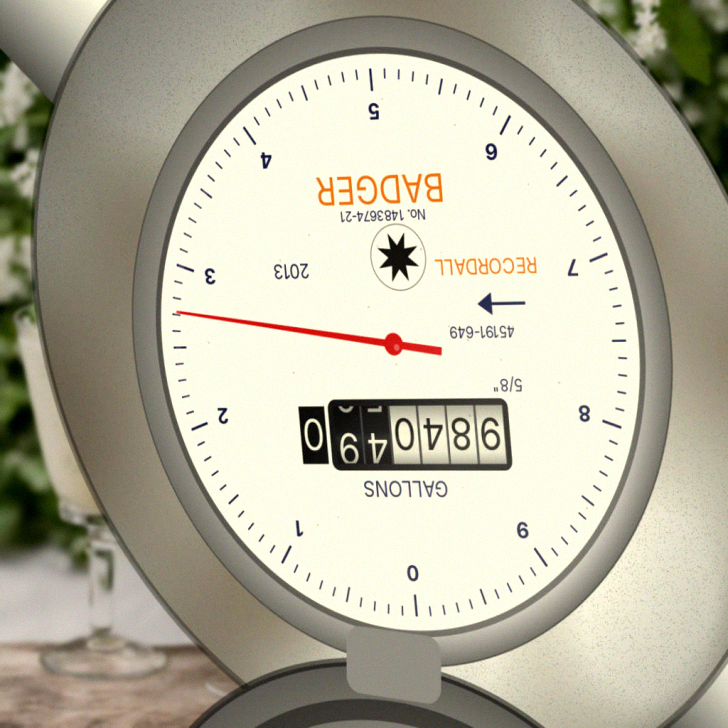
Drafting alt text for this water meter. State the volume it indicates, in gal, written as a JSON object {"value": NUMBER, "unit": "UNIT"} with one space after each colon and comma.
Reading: {"value": 9840492.7, "unit": "gal"}
